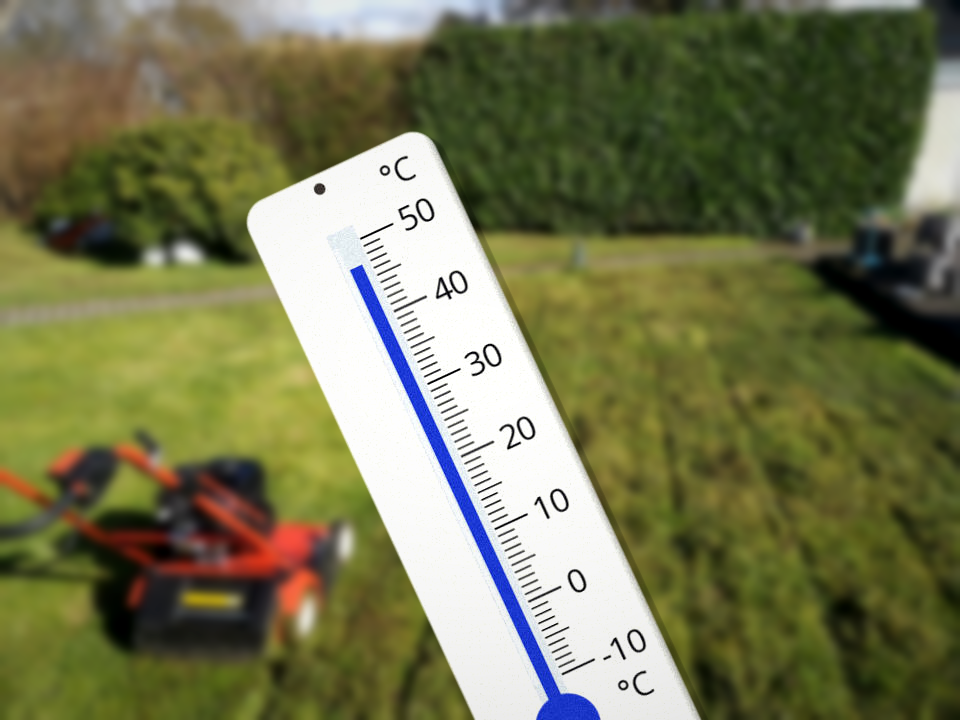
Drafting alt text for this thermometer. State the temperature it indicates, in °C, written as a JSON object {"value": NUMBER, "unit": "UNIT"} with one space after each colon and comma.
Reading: {"value": 47, "unit": "°C"}
